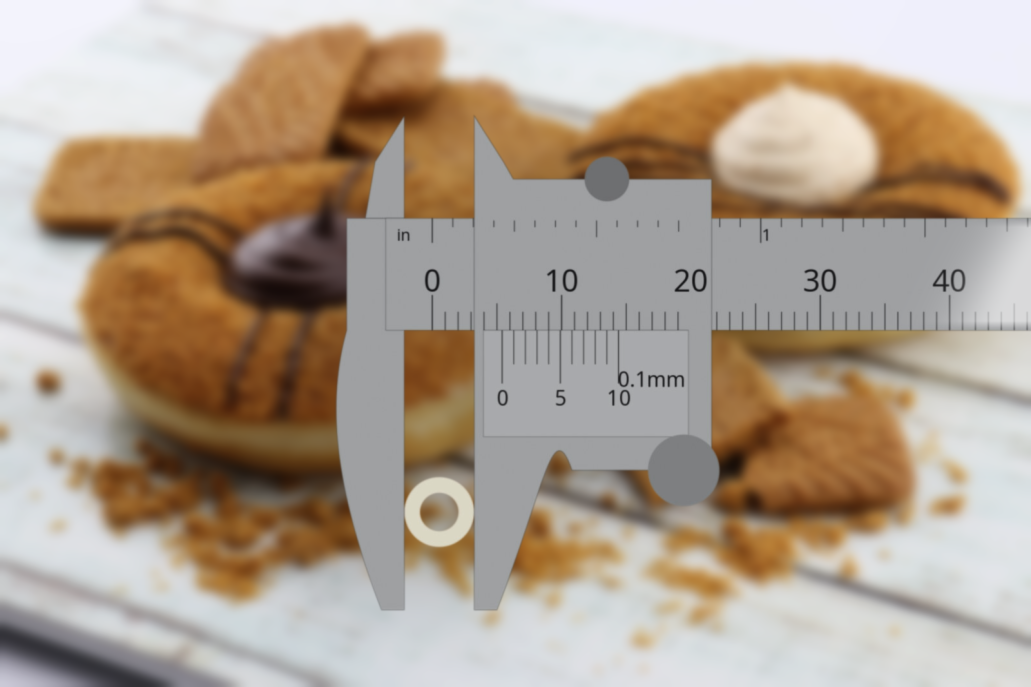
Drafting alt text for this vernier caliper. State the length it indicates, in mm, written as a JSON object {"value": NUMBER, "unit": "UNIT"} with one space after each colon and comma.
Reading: {"value": 5.4, "unit": "mm"}
